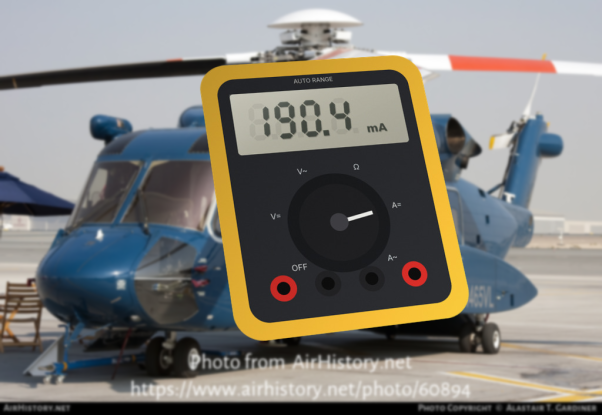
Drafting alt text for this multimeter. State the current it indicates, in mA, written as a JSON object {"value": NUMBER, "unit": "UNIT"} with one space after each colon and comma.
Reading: {"value": 190.4, "unit": "mA"}
